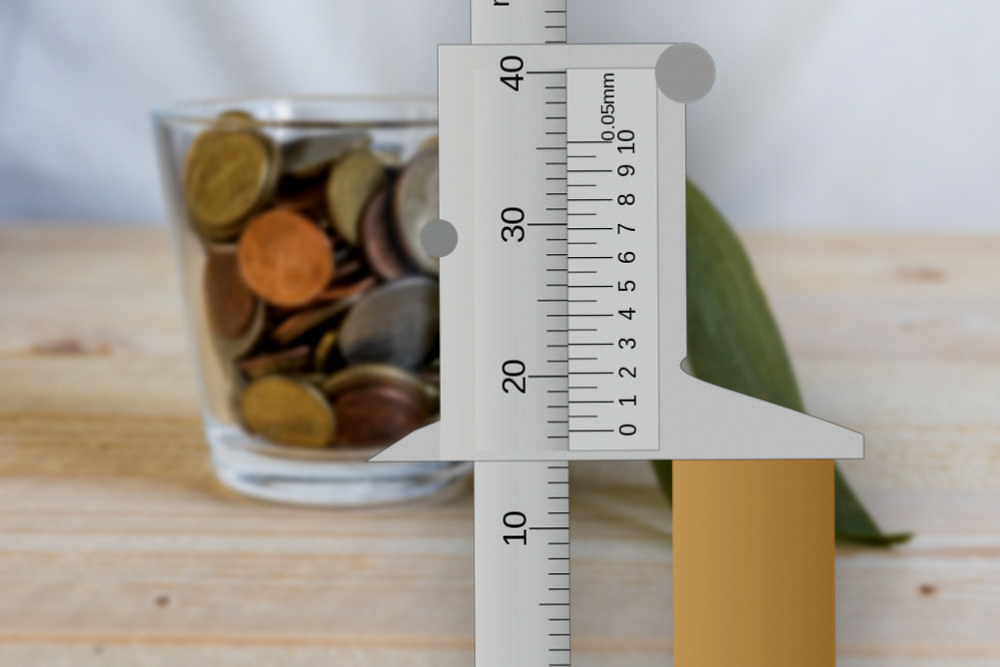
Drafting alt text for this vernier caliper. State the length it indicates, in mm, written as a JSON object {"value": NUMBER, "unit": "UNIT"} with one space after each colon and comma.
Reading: {"value": 16.4, "unit": "mm"}
